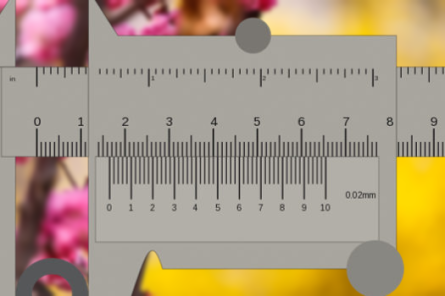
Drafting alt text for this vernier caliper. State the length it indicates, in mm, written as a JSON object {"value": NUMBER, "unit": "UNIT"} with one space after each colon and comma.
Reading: {"value": 16.5, "unit": "mm"}
